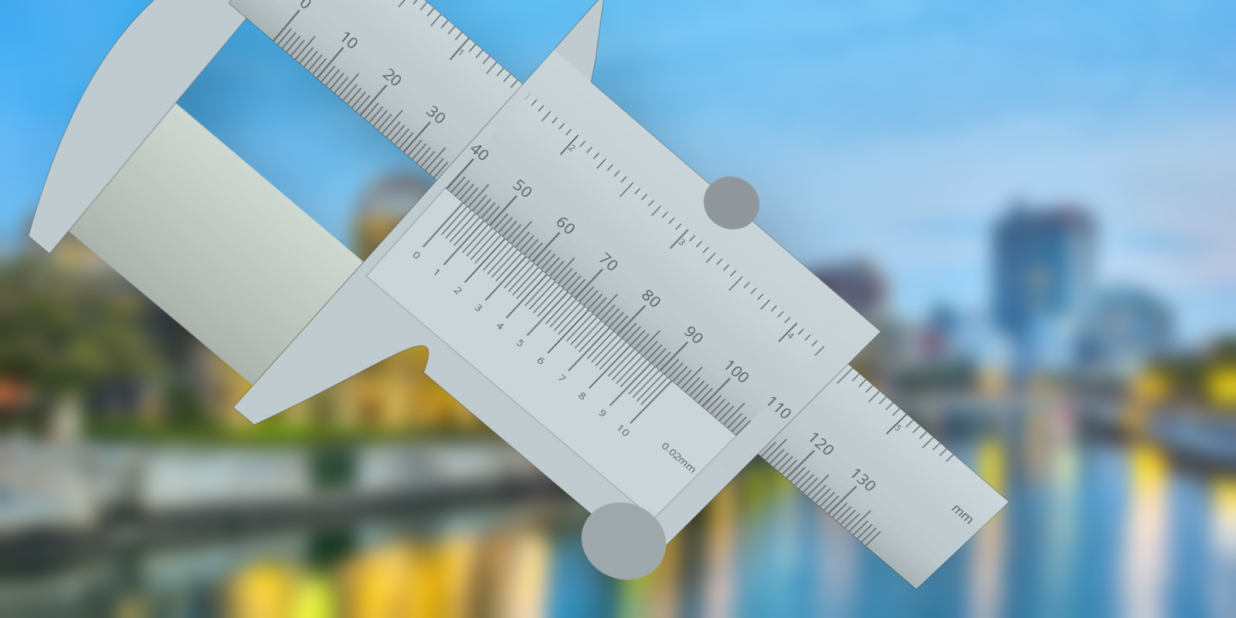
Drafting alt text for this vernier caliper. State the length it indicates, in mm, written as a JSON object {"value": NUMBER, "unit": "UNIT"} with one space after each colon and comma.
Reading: {"value": 43.8, "unit": "mm"}
